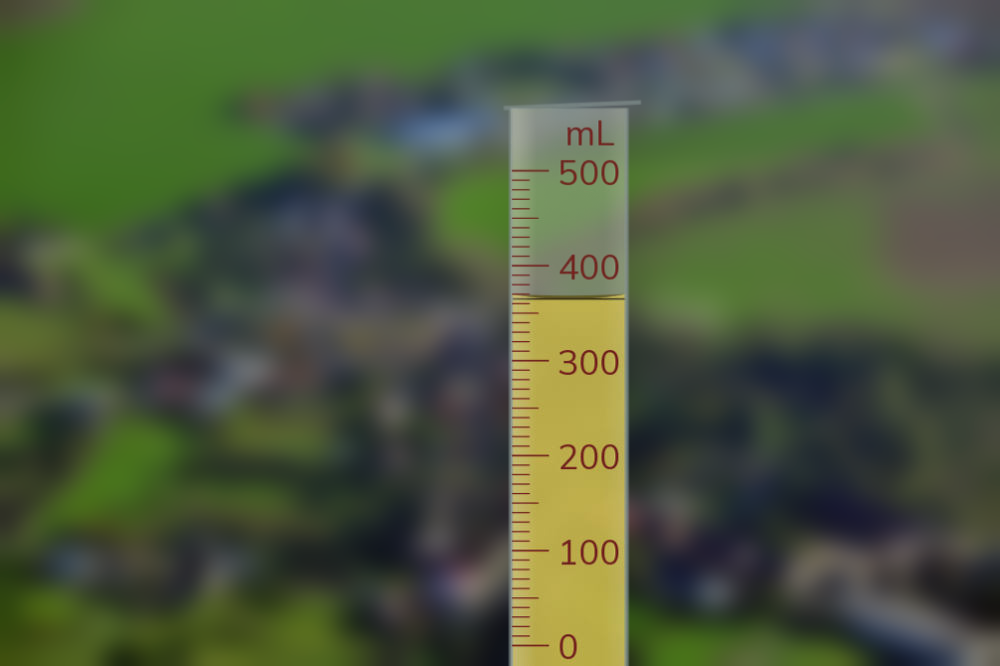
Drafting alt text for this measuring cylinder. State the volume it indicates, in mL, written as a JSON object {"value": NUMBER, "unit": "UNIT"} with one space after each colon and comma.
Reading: {"value": 365, "unit": "mL"}
